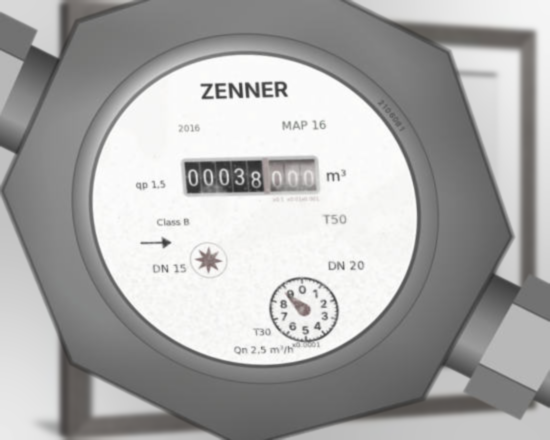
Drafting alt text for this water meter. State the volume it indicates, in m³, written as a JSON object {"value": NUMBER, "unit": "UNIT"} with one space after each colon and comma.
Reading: {"value": 37.9998, "unit": "m³"}
